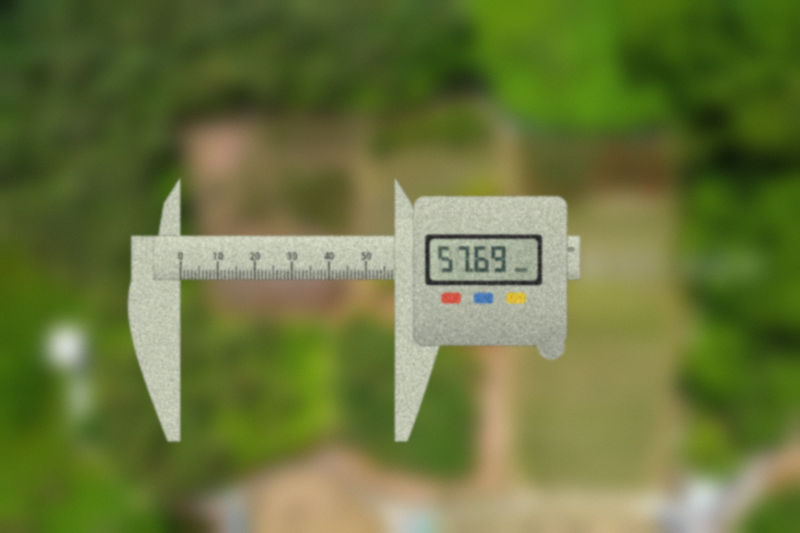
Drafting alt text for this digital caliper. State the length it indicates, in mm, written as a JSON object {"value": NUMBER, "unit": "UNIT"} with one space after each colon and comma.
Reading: {"value": 57.69, "unit": "mm"}
